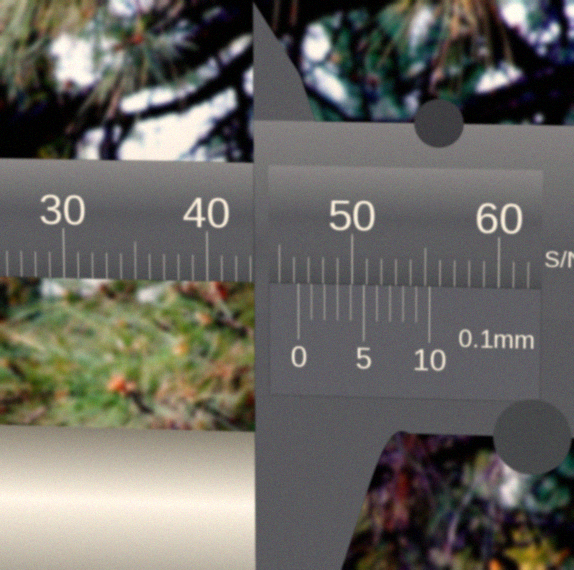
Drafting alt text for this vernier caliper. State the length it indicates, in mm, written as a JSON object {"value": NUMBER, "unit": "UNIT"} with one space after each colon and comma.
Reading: {"value": 46.3, "unit": "mm"}
